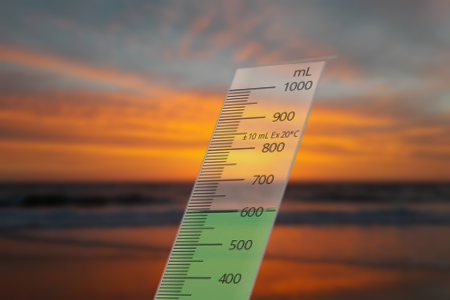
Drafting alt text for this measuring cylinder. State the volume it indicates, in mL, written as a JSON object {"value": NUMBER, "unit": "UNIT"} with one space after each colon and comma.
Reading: {"value": 600, "unit": "mL"}
